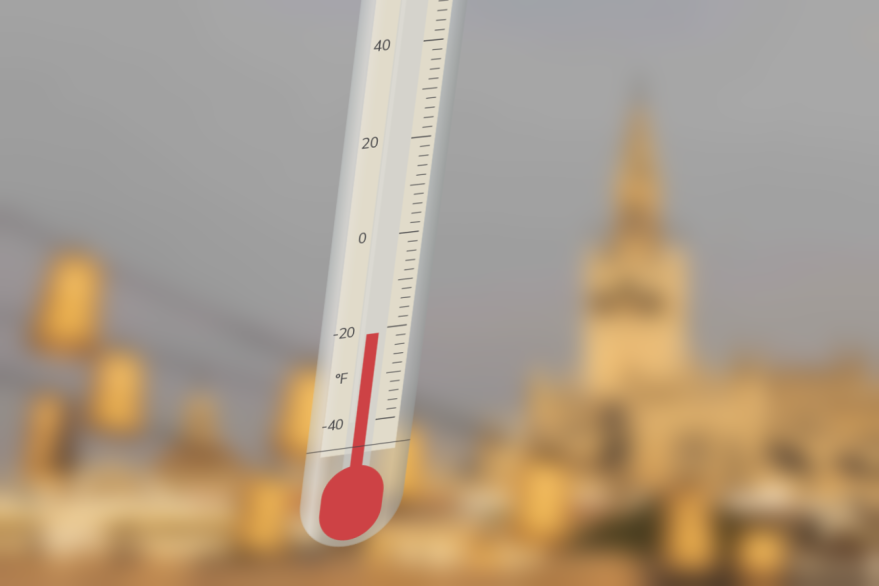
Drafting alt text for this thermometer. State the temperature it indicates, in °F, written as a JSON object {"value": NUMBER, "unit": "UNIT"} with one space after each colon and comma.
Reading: {"value": -21, "unit": "°F"}
